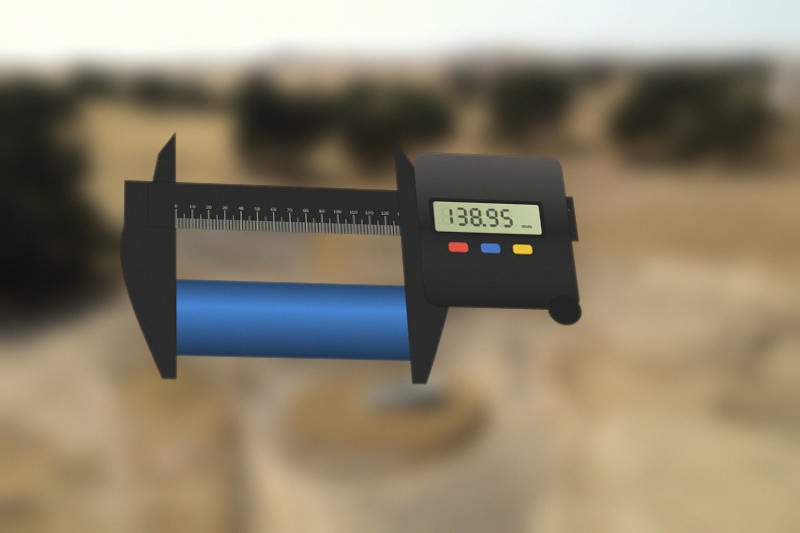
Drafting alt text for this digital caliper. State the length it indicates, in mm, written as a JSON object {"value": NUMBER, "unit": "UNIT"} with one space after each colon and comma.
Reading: {"value": 138.95, "unit": "mm"}
